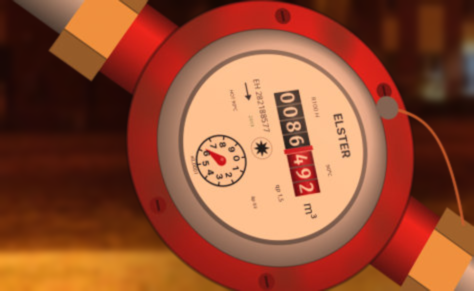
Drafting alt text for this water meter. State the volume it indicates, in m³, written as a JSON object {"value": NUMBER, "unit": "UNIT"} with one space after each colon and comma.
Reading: {"value": 86.4926, "unit": "m³"}
